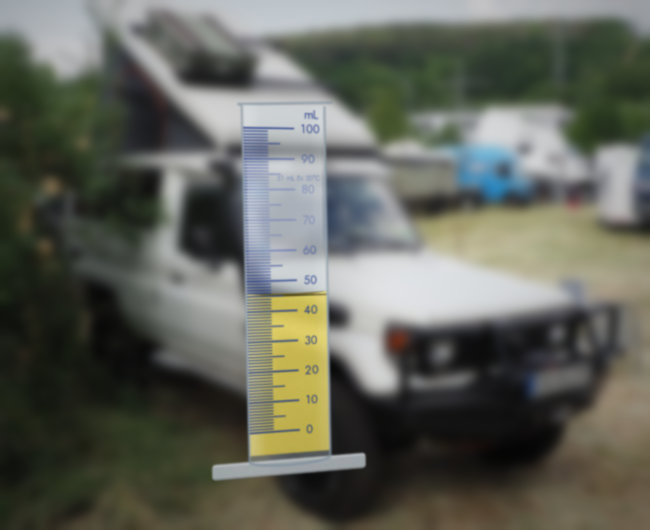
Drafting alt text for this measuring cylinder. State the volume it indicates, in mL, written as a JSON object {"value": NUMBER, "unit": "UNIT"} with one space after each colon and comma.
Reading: {"value": 45, "unit": "mL"}
